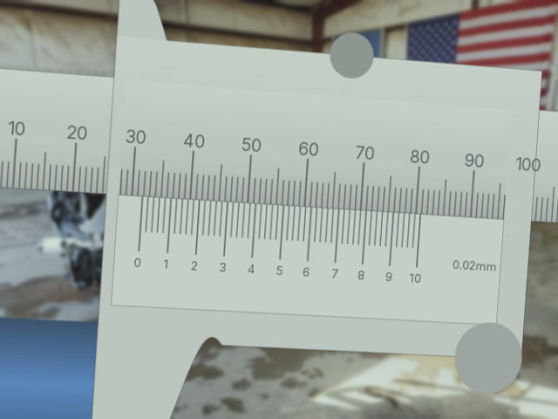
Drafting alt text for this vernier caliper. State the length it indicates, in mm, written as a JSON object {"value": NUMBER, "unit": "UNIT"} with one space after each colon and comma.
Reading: {"value": 31.8, "unit": "mm"}
